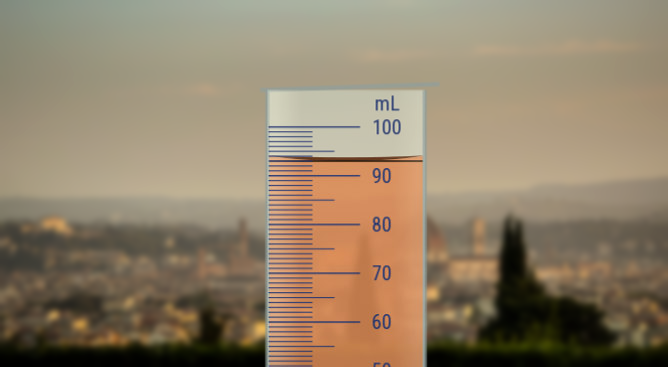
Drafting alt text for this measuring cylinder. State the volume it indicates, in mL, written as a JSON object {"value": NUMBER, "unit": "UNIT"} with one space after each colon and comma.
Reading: {"value": 93, "unit": "mL"}
